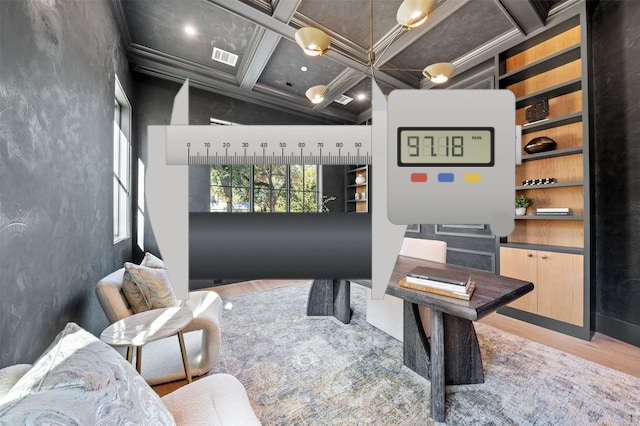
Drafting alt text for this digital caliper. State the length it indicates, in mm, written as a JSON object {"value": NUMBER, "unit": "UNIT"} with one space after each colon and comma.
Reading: {"value": 97.18, "unit": "mm"}
